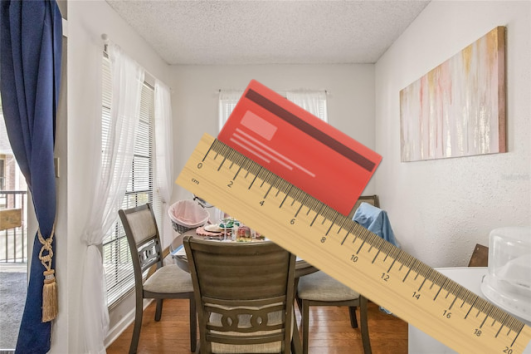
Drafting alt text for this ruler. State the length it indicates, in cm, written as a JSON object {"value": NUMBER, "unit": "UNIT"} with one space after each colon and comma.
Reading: {"value": 8.5, "unit": "cm"}
